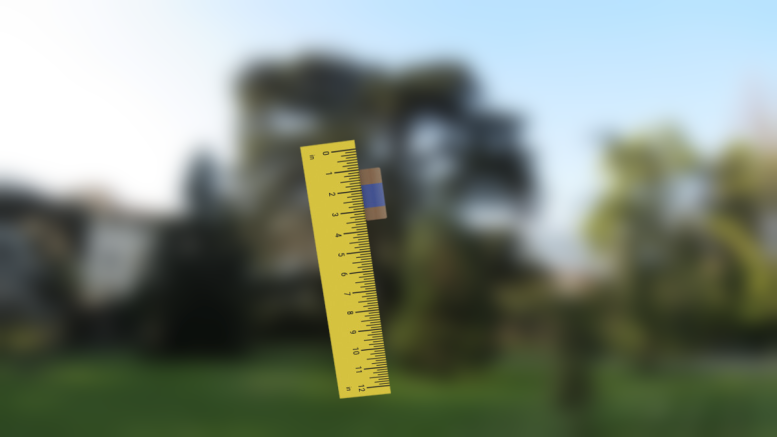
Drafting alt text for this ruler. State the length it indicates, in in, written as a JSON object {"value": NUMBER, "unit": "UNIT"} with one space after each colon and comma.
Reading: {"value": 2.5, "unit": "in"}
